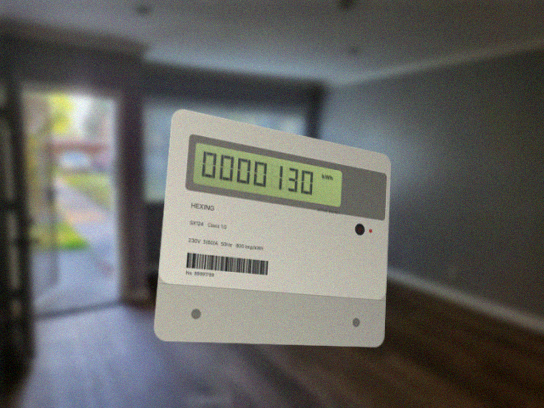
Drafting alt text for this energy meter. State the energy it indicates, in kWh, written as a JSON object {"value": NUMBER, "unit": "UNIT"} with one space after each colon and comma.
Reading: {"value": 130, "unit": "kWh"}
